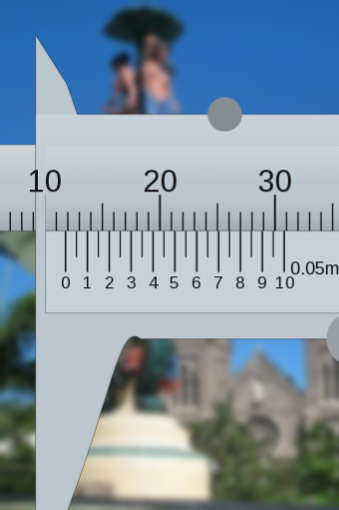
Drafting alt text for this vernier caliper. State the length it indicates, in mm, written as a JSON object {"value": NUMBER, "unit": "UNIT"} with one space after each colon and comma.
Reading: {"value": 11.8, "unit": "mm"}
